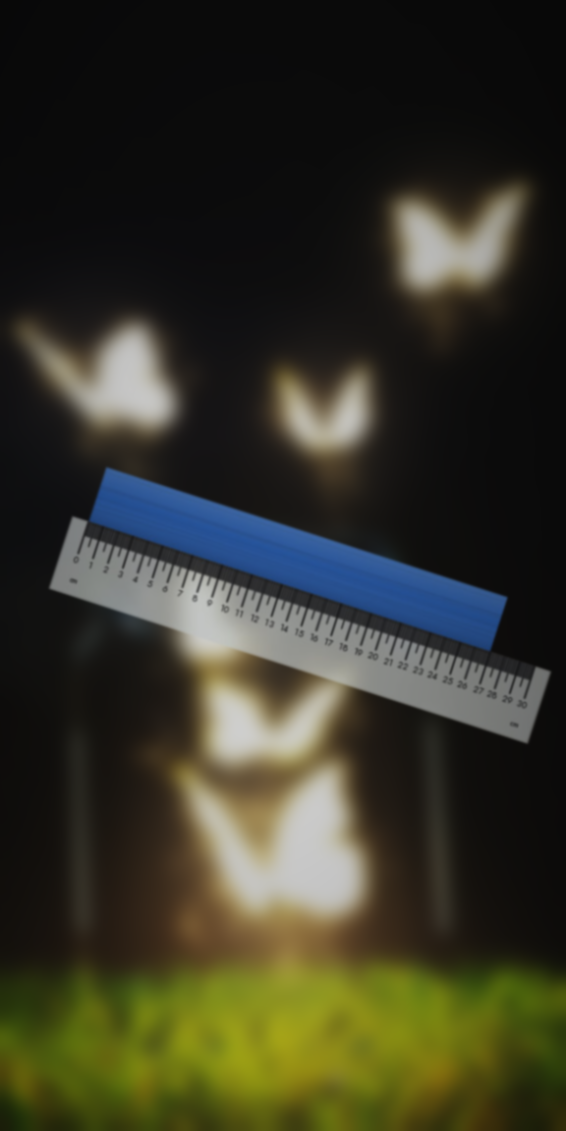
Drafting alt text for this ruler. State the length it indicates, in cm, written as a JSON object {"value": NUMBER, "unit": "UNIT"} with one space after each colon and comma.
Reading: {"value": 27, "unit": "cm"}
